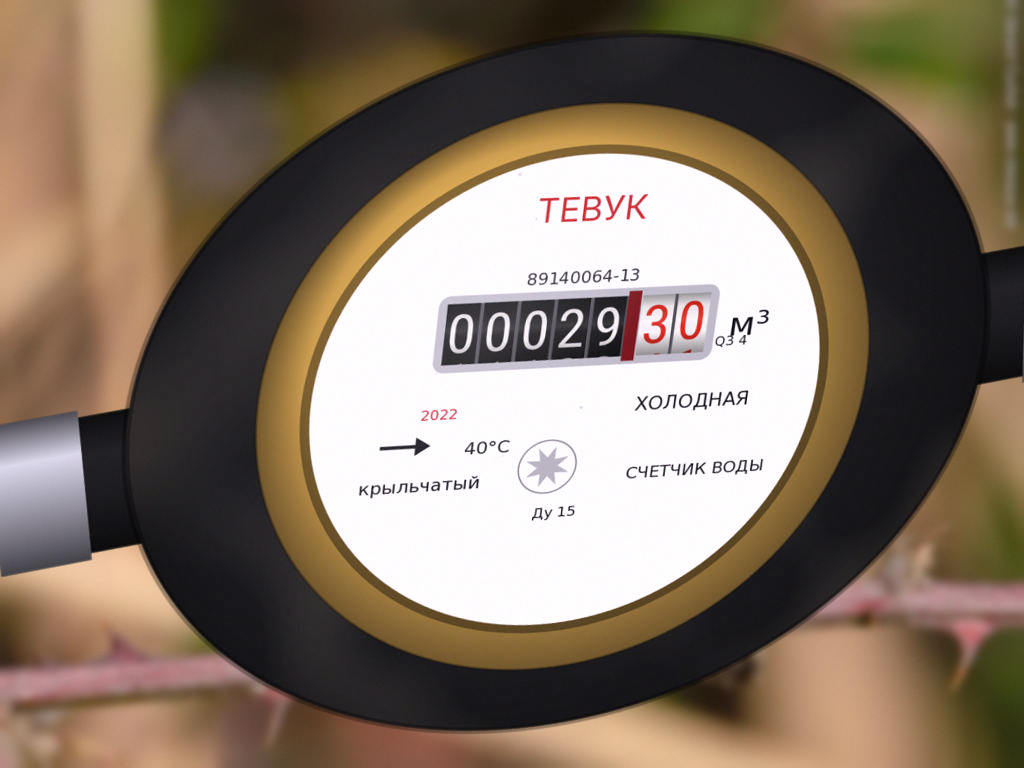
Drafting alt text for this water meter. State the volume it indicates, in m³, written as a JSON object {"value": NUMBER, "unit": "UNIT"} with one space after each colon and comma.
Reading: {"value": 29.30, "unit": "m³"}
